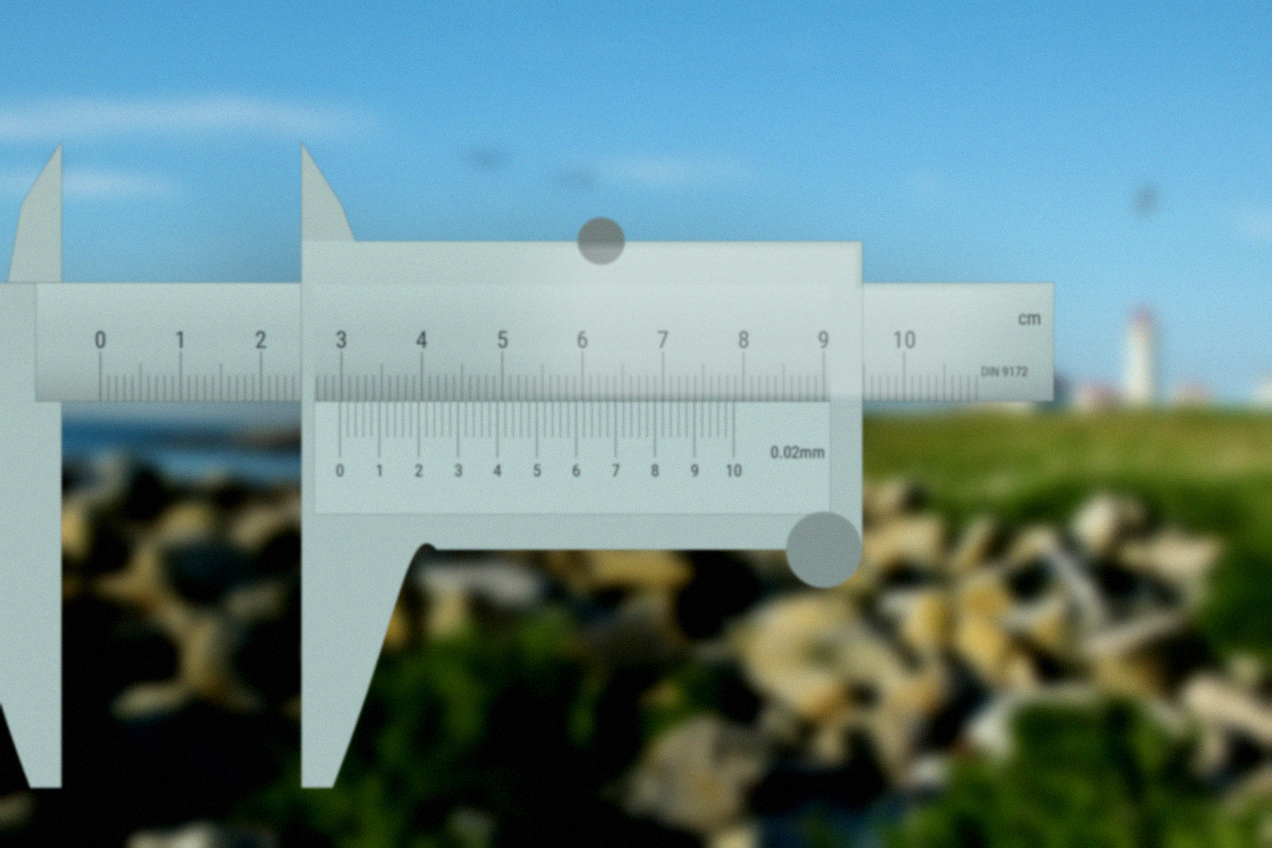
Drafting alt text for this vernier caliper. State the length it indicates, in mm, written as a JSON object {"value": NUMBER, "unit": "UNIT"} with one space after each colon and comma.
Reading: {"value": 29.8, "unit": "mm"}
